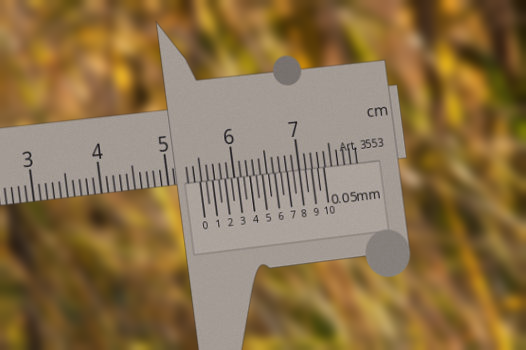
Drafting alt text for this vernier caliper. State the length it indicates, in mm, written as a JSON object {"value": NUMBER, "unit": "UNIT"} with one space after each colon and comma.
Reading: {"value": 54.8, "unit": "mm"}
